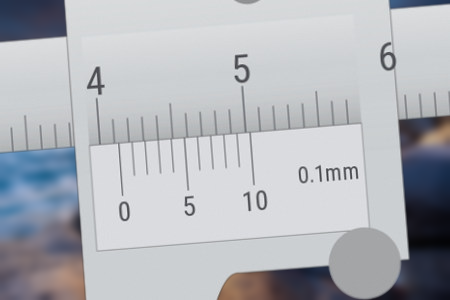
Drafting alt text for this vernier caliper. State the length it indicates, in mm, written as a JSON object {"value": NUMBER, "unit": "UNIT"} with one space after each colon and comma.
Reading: {"value": 41.3, "unit": "mm"}
